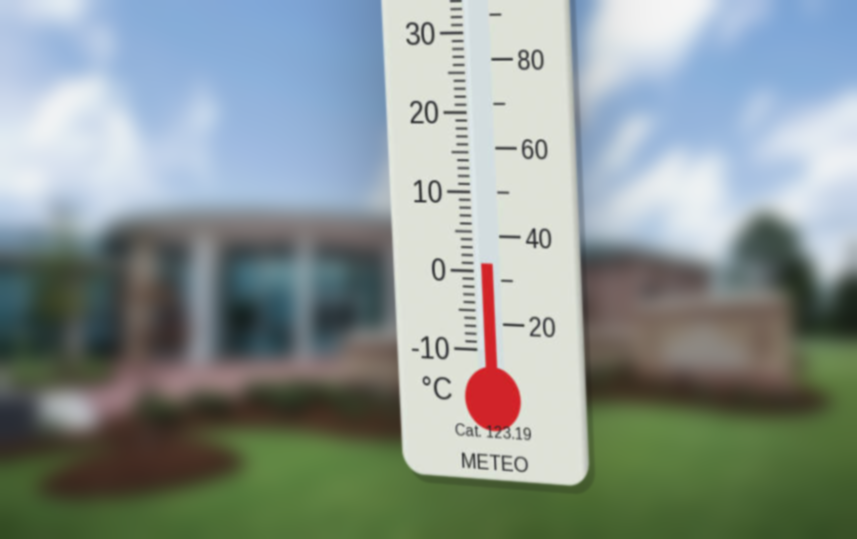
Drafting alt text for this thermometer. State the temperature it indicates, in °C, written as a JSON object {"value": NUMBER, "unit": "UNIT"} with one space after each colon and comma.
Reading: {"value": 1, "unit": "°C"}
